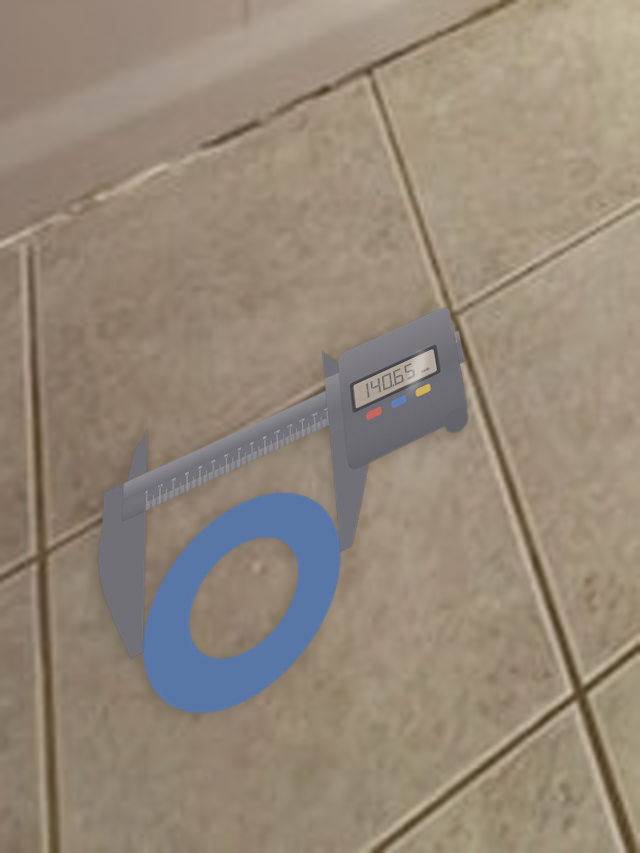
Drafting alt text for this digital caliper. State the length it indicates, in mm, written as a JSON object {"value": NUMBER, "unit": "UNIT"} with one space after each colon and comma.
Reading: {"value": 140.65, "unit": "mm"}
